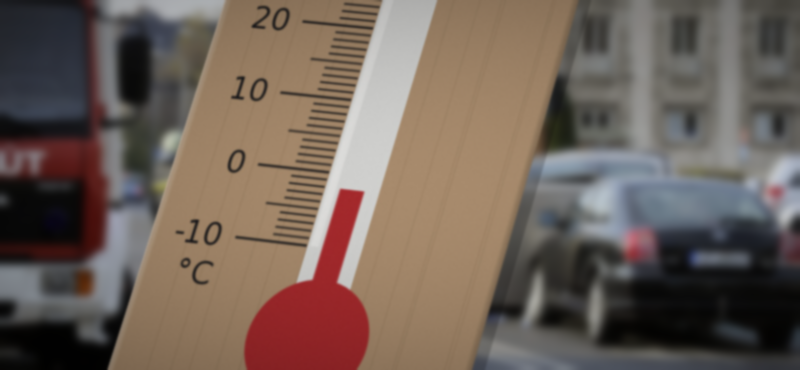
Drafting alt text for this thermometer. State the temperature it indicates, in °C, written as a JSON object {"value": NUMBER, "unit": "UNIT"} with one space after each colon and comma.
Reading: {"value": -2, "unit": "°C"}
